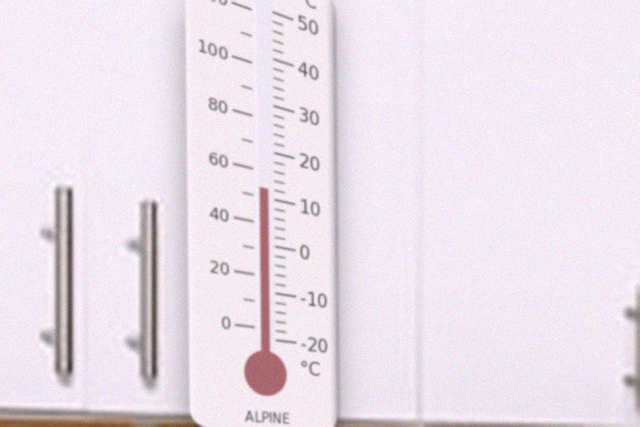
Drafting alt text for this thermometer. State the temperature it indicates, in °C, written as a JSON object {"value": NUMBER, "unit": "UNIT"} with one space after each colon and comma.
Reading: {"value": 12, "unit": "°C"}
